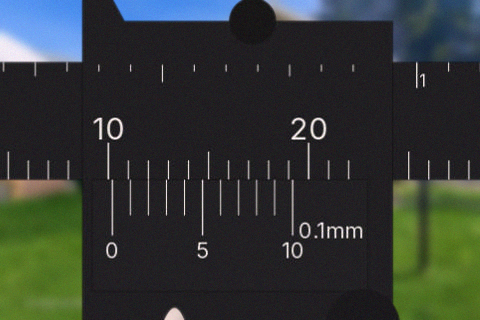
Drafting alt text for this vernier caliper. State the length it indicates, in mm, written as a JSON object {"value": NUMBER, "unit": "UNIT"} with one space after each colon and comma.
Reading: {"value": 10.2, "unit": "mm"}
